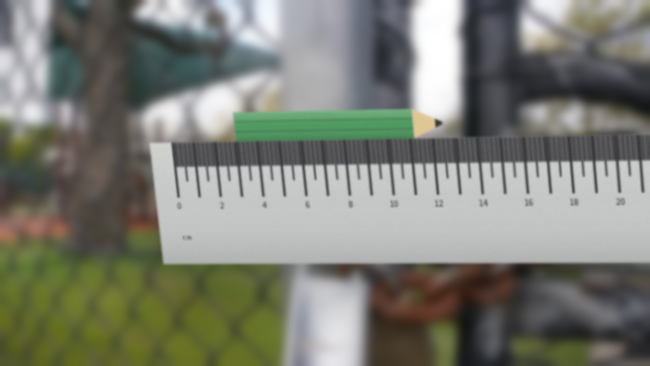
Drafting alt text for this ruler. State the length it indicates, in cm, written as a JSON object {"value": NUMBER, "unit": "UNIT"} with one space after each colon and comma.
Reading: {"value": 9.5, "unit": "cm"}
